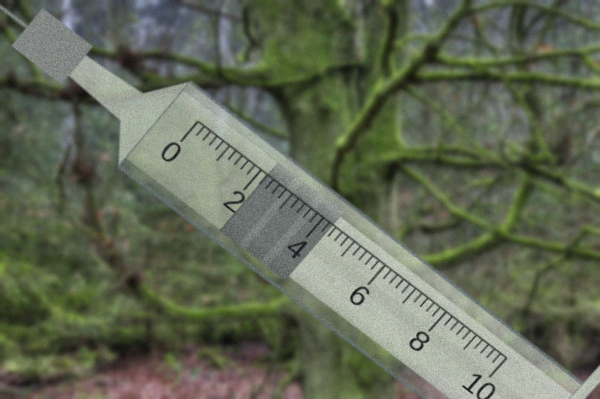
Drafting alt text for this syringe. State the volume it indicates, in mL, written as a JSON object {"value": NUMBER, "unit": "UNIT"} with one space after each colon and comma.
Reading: {"value": 2.2, "unit": "mL"}
